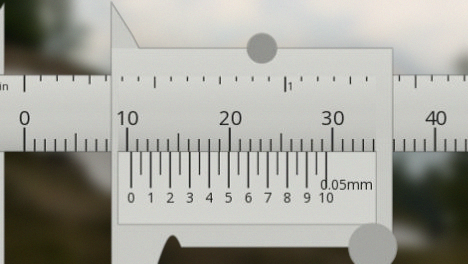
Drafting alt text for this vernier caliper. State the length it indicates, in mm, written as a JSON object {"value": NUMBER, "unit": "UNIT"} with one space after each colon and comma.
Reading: {"value": 10.4, "unit": "mm"}
